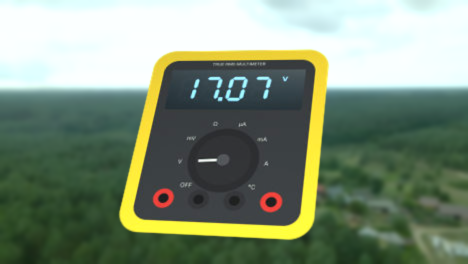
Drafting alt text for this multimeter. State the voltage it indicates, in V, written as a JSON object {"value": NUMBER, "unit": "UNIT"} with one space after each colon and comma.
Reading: {"value": 17.07, "unit": "V"}
